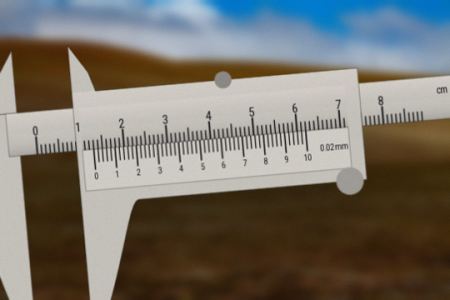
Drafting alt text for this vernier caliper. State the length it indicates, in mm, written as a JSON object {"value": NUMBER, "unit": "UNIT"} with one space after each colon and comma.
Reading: {"value": 13.0, "unit": "mm"}
